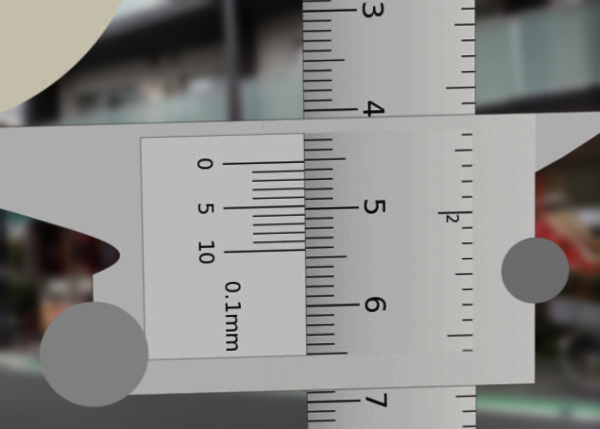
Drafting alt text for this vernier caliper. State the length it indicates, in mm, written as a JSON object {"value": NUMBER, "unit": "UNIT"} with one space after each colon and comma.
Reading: {"value": 45.2, "unit": "mm"}
